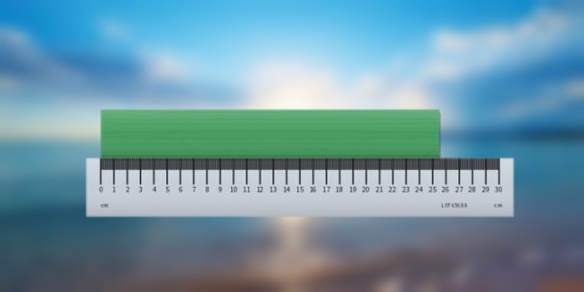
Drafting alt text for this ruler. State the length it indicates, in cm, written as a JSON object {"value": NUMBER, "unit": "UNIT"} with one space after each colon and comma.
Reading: {"value": 25.5, "unit": "cm"}
